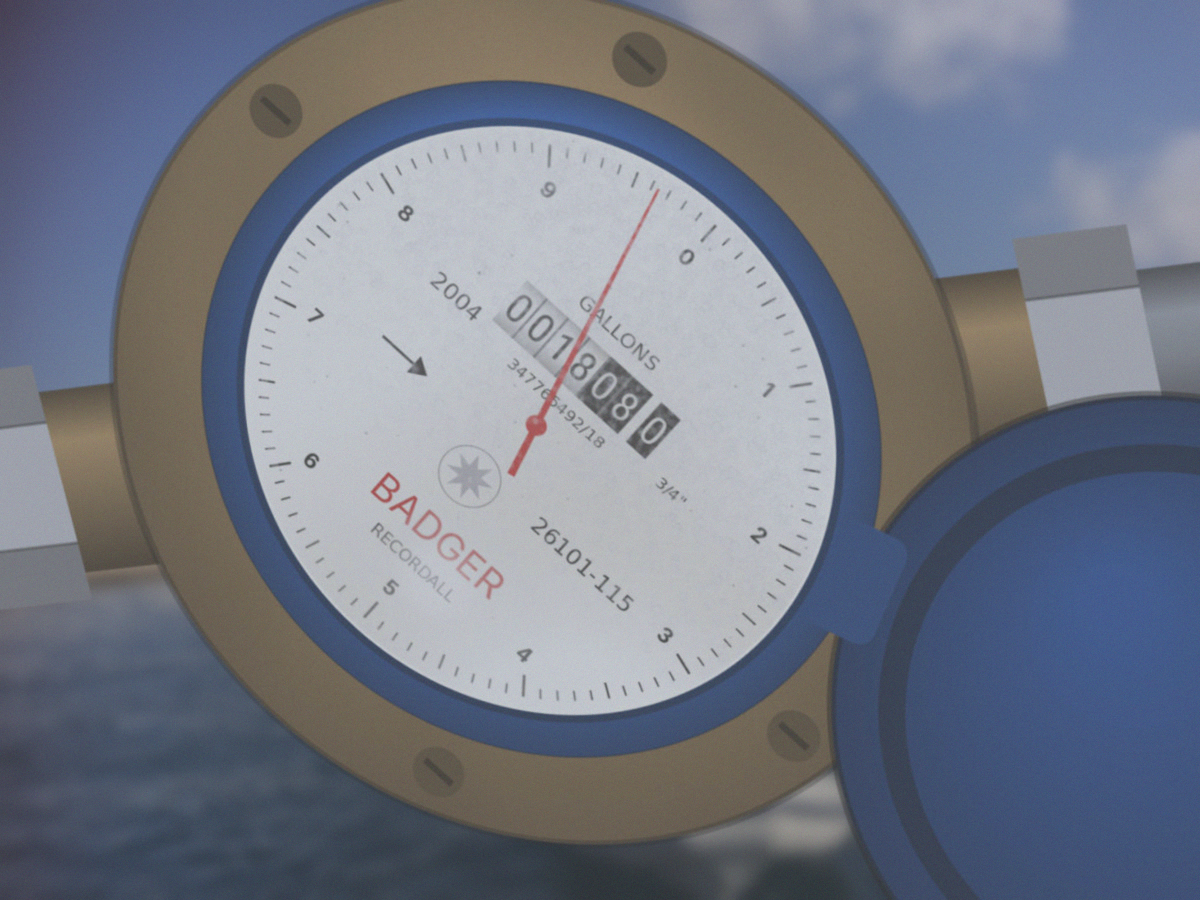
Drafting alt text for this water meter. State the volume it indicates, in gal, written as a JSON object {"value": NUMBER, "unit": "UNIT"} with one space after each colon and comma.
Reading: {"value": 18079.6, "unit": "gal"}
